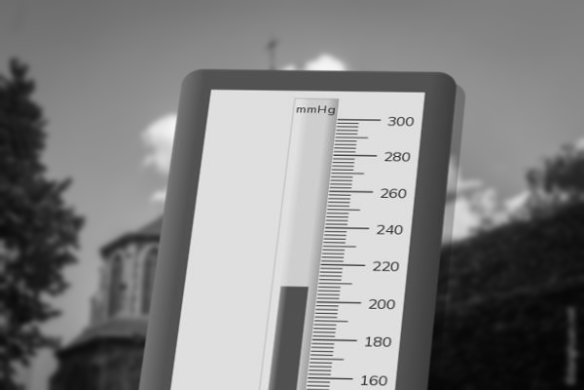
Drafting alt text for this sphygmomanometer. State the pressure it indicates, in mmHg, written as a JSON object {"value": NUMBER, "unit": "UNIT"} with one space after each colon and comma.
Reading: {"value": 208, "unit": "mmHg"}
